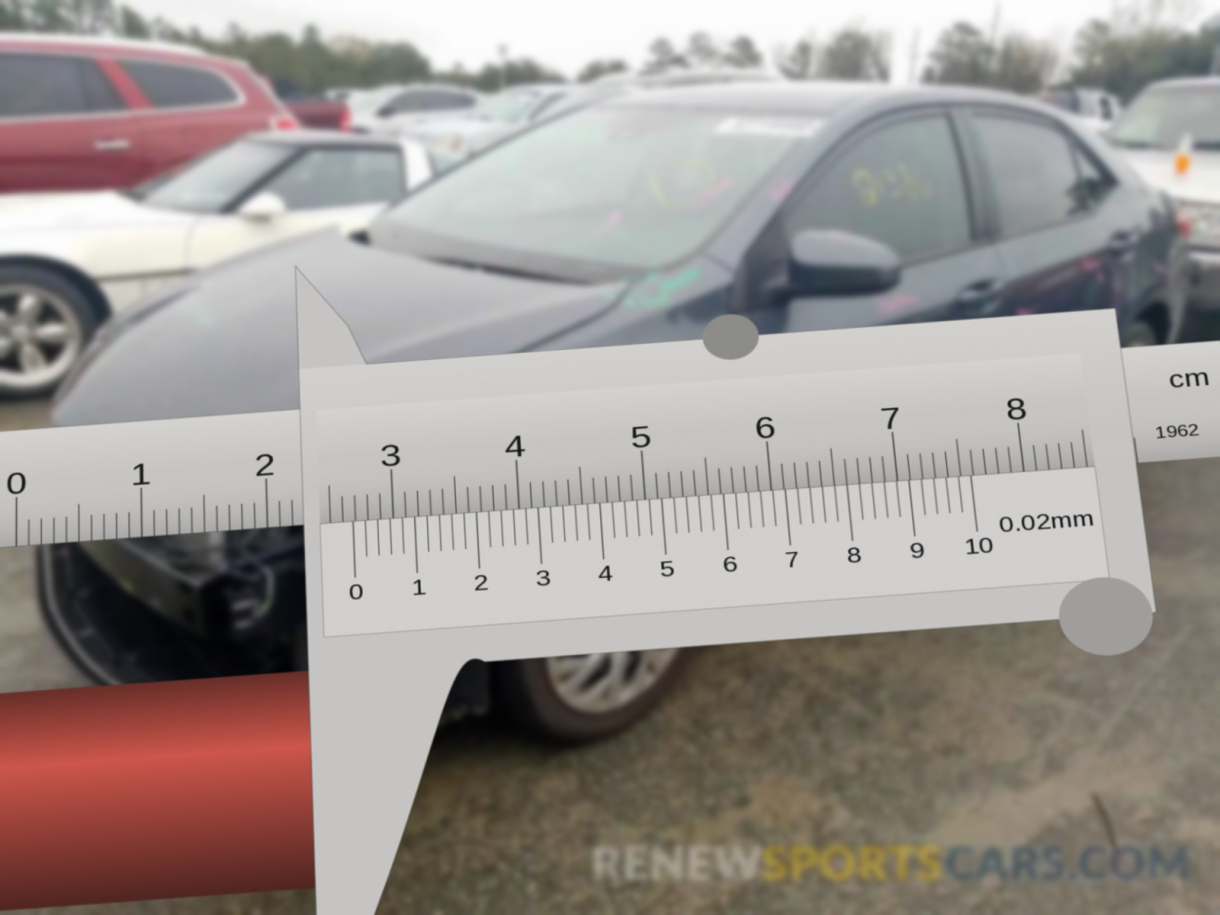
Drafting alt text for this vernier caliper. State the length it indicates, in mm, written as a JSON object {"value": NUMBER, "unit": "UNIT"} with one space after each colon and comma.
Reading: {"value": 26.8, "unit": "mm"}
